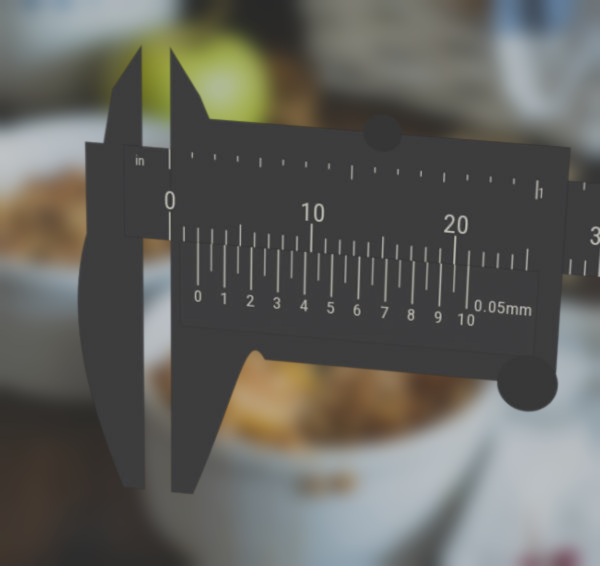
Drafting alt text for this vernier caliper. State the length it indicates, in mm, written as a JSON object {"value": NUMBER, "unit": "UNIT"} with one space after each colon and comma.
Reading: {"value": 2.0, "unit": "mm"}
